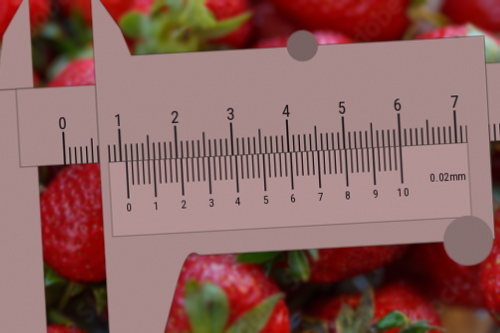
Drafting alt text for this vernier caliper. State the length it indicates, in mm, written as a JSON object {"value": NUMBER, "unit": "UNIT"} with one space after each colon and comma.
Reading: {"value": 11.0, "unit": "mm"}
